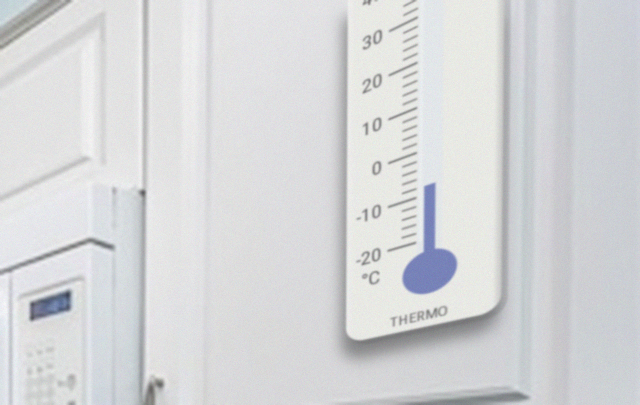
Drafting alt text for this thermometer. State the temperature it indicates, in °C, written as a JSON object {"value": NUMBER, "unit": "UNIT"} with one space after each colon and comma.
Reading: {"value": -8, "unit": "°C"}
